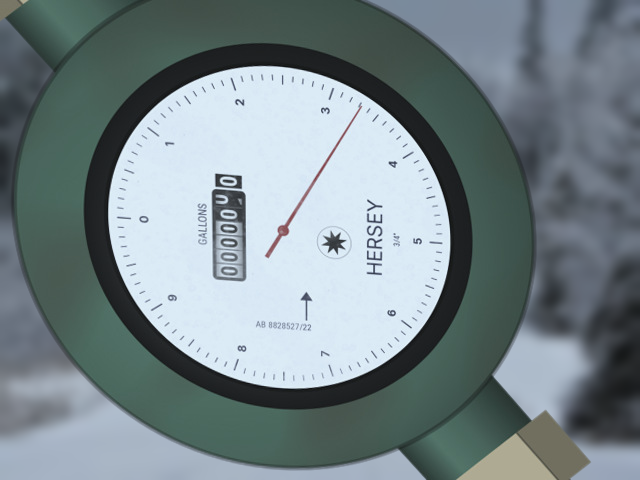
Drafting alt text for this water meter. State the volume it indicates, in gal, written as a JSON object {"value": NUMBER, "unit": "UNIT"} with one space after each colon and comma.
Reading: {"value": 3.3, "unit": "gal"}
